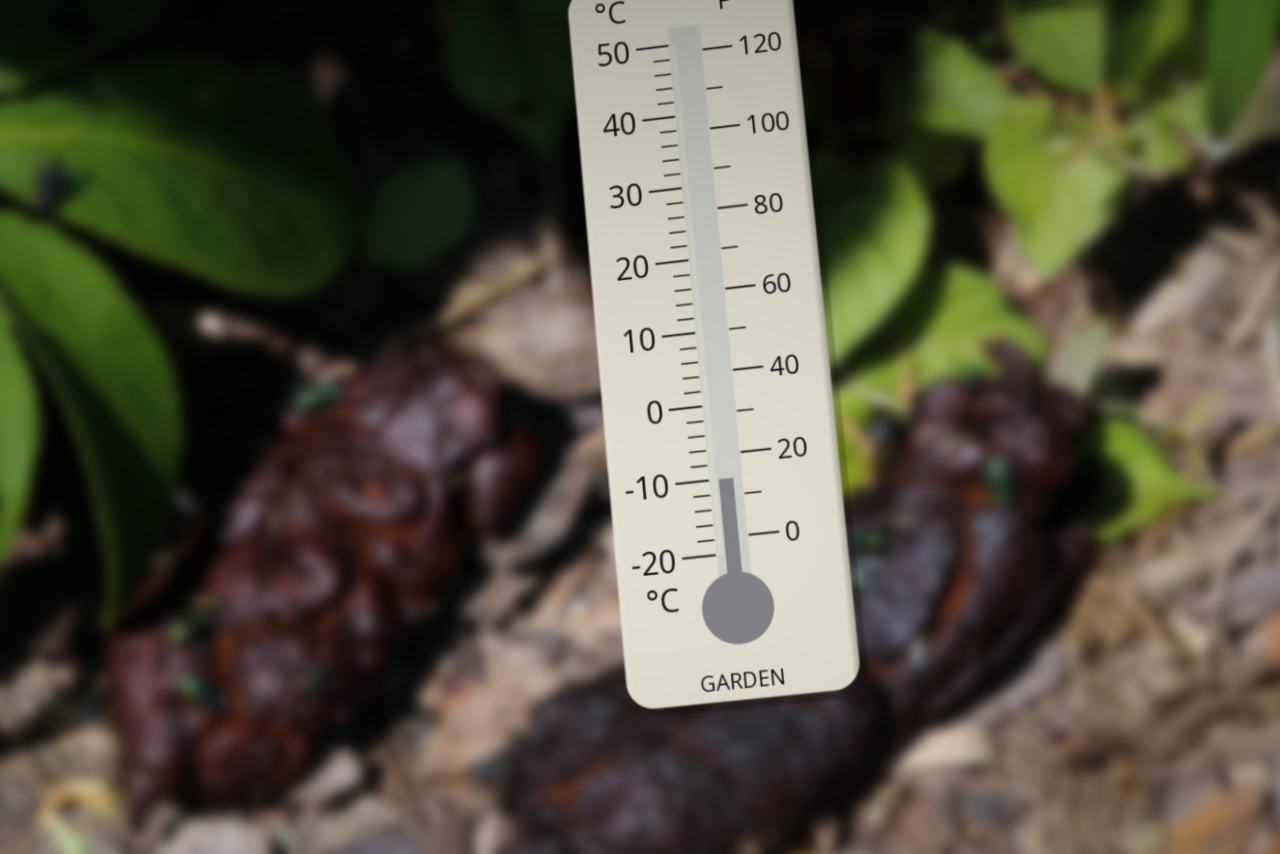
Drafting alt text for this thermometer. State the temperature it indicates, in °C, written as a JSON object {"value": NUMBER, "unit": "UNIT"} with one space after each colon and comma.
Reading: {"value": -10, "unit": "°C"}
